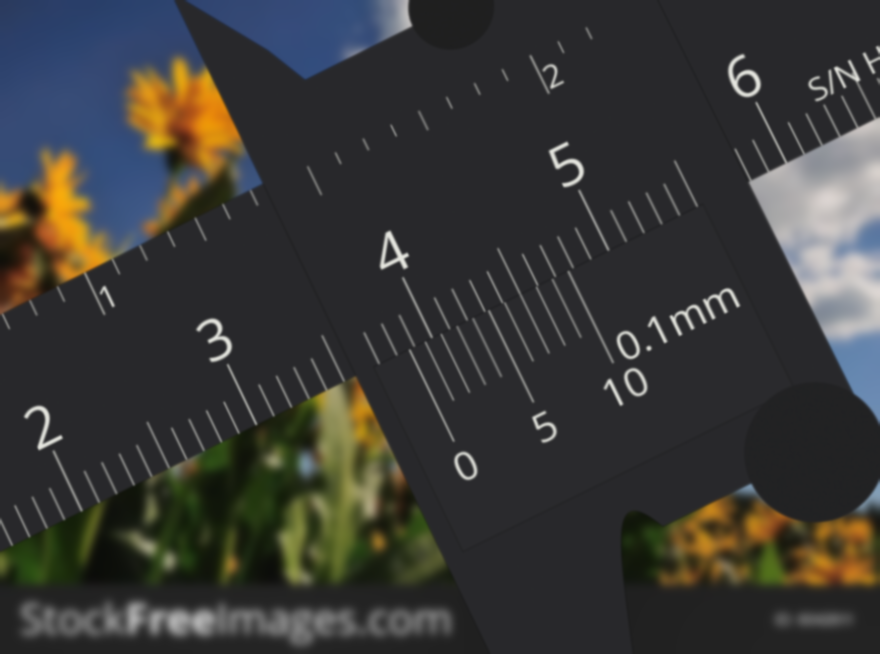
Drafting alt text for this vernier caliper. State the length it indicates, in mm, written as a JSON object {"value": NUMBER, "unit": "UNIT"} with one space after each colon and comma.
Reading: {"value": 38.7, "unit": "mm"}
